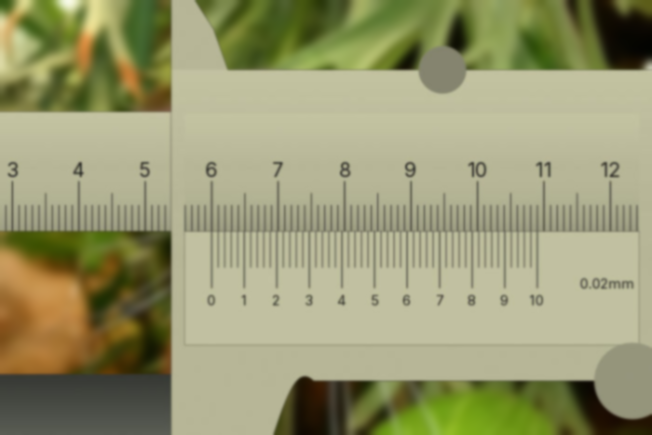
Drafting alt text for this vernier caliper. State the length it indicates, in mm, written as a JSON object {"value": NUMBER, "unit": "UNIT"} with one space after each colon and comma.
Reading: {"value": 60.0, "unit": "mm"}
